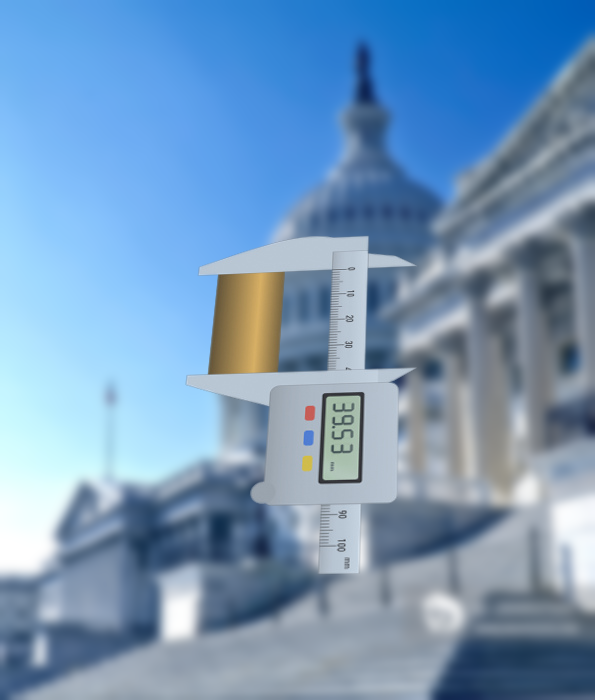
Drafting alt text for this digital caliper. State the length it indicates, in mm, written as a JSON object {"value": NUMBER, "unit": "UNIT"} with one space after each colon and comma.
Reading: {"value": 39.53, "unit": "mm"}
